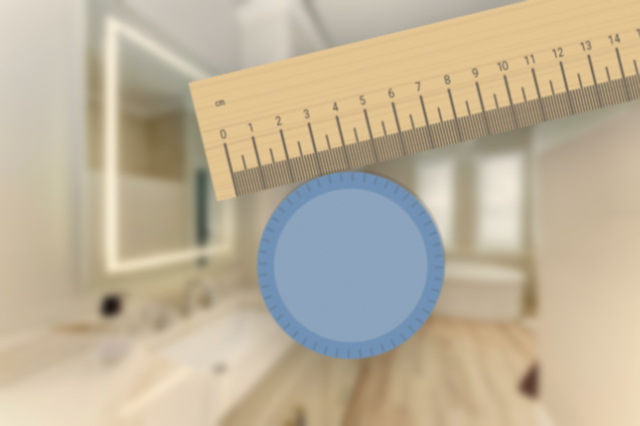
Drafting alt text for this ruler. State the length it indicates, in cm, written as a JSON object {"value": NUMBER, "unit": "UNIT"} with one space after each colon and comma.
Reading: {"value": 6.5, "unit": "cm"}
